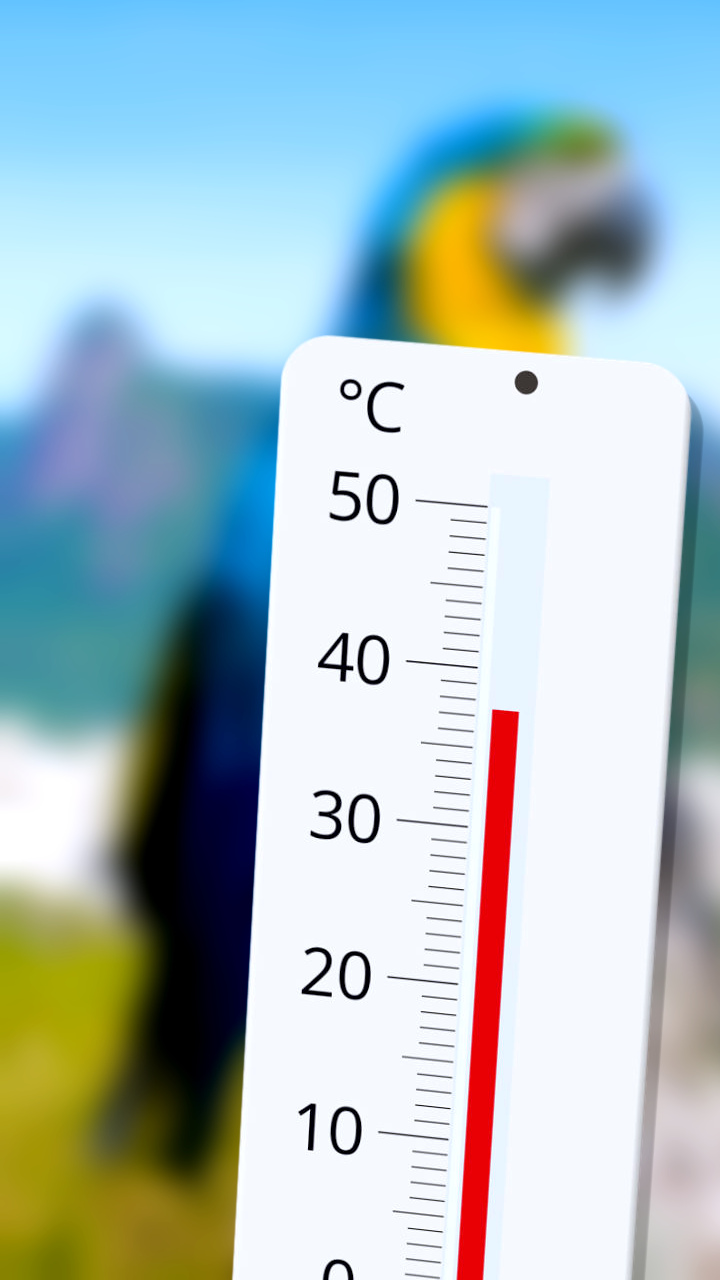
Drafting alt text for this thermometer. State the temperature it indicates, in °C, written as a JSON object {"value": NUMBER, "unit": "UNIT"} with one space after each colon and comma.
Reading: {"value": 37.5, "unit": "°C"}
